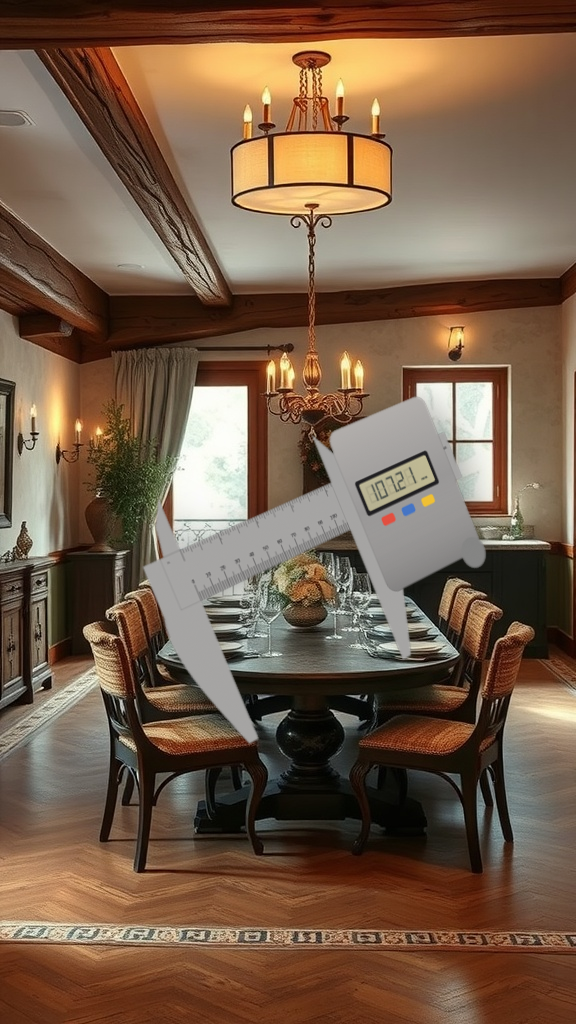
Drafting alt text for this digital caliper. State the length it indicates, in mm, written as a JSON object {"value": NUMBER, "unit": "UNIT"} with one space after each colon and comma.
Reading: {"value": 107.21, "unit": "mm"}
